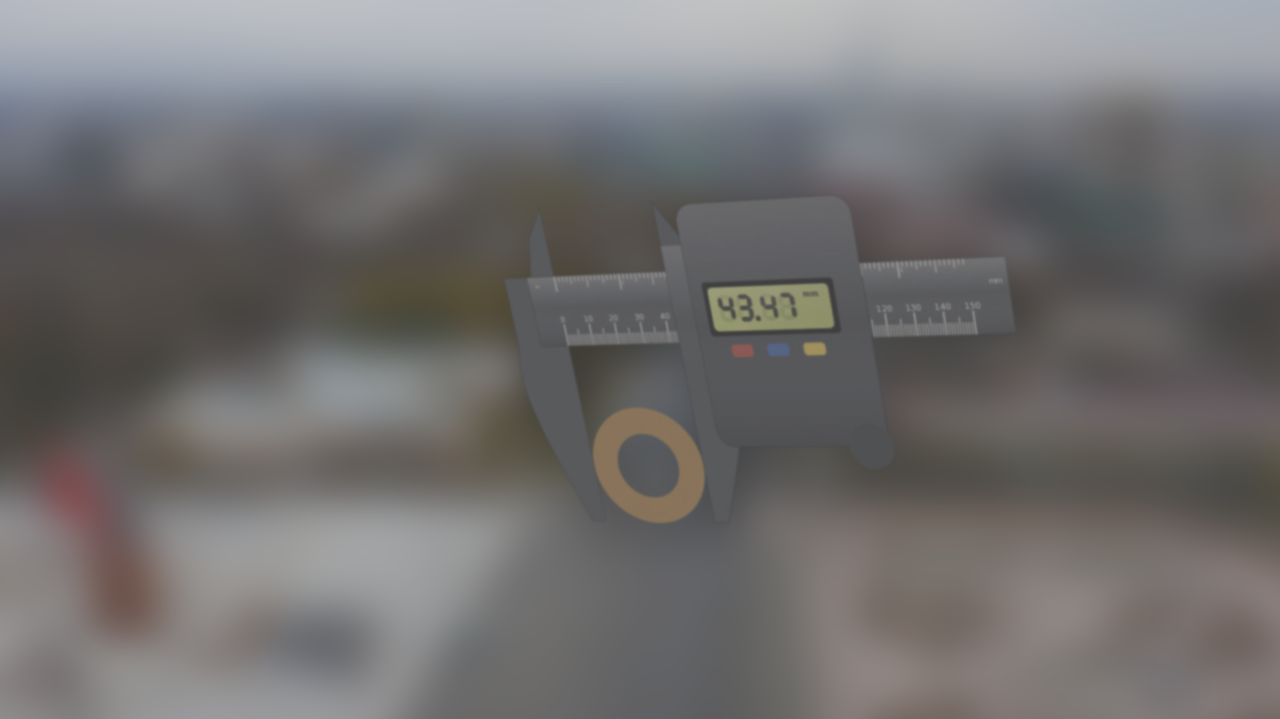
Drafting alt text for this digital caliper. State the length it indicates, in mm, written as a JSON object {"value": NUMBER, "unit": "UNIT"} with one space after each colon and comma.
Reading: {"value": 43.47, "unit": "mm"}
